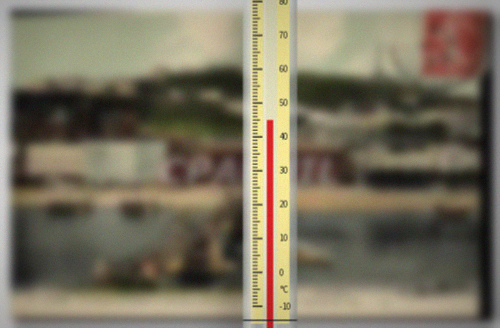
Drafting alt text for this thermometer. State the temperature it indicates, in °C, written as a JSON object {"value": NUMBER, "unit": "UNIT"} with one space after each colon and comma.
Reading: {"value": 45, "unit": "°C"}
